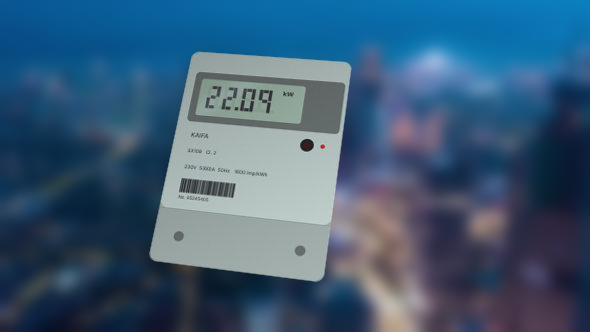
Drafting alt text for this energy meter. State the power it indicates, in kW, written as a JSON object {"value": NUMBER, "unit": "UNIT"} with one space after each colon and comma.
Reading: {"value": 22.09, "unit": "kW"}
